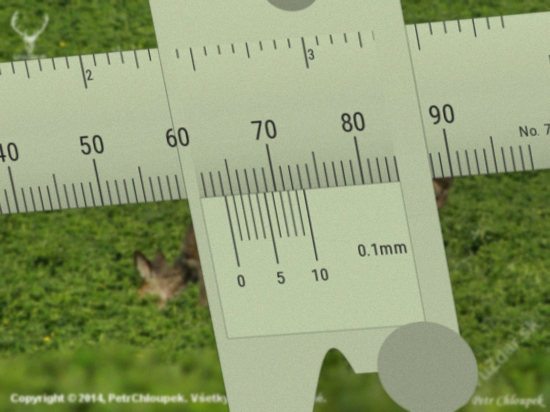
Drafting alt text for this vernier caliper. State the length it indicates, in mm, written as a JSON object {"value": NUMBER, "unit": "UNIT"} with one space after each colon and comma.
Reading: {"value": 64.2, "unit": "mm"}
